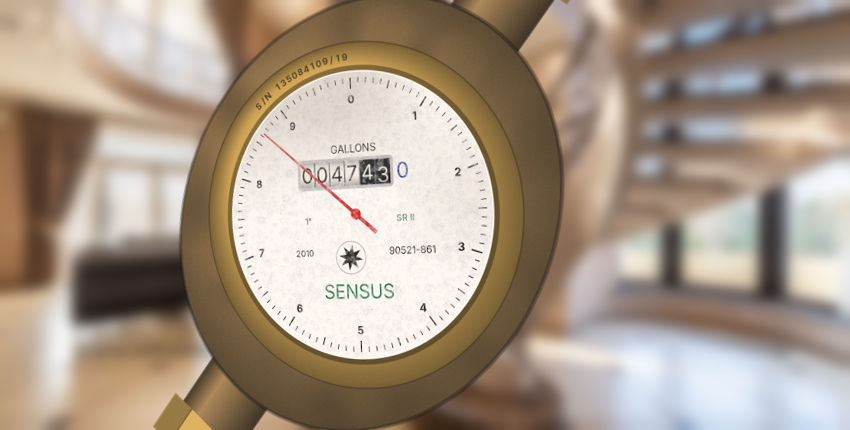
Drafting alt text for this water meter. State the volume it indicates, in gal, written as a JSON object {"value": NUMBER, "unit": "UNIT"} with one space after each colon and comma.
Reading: {"value": 47428.6, "unit": "gal"}
